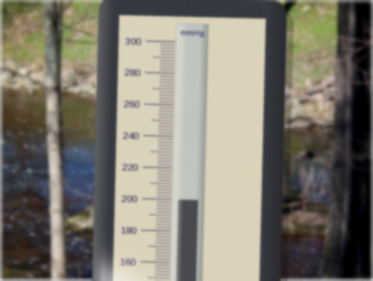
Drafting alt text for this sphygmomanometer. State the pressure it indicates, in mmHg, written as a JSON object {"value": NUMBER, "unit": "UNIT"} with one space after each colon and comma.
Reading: {"value": 200, "unit": "mmHg"}
